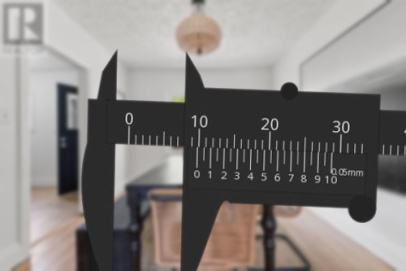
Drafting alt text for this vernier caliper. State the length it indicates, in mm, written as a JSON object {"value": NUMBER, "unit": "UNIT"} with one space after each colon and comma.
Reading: {"value": 9.8, "unit": "mm"}
